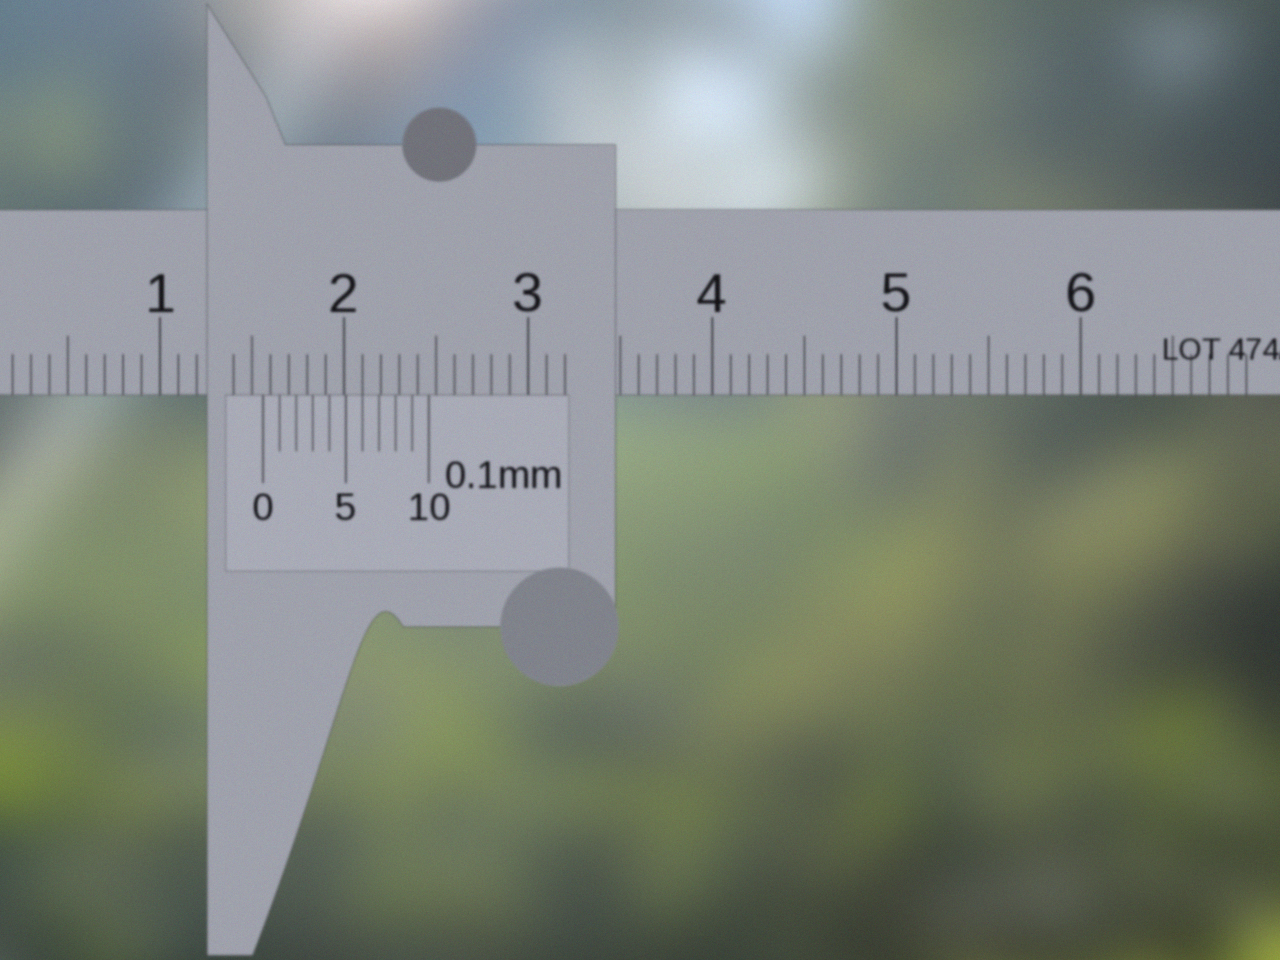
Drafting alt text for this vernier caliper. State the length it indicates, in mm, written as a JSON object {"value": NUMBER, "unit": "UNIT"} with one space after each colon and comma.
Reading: {"value": 15.6, "unit": "mm"}
